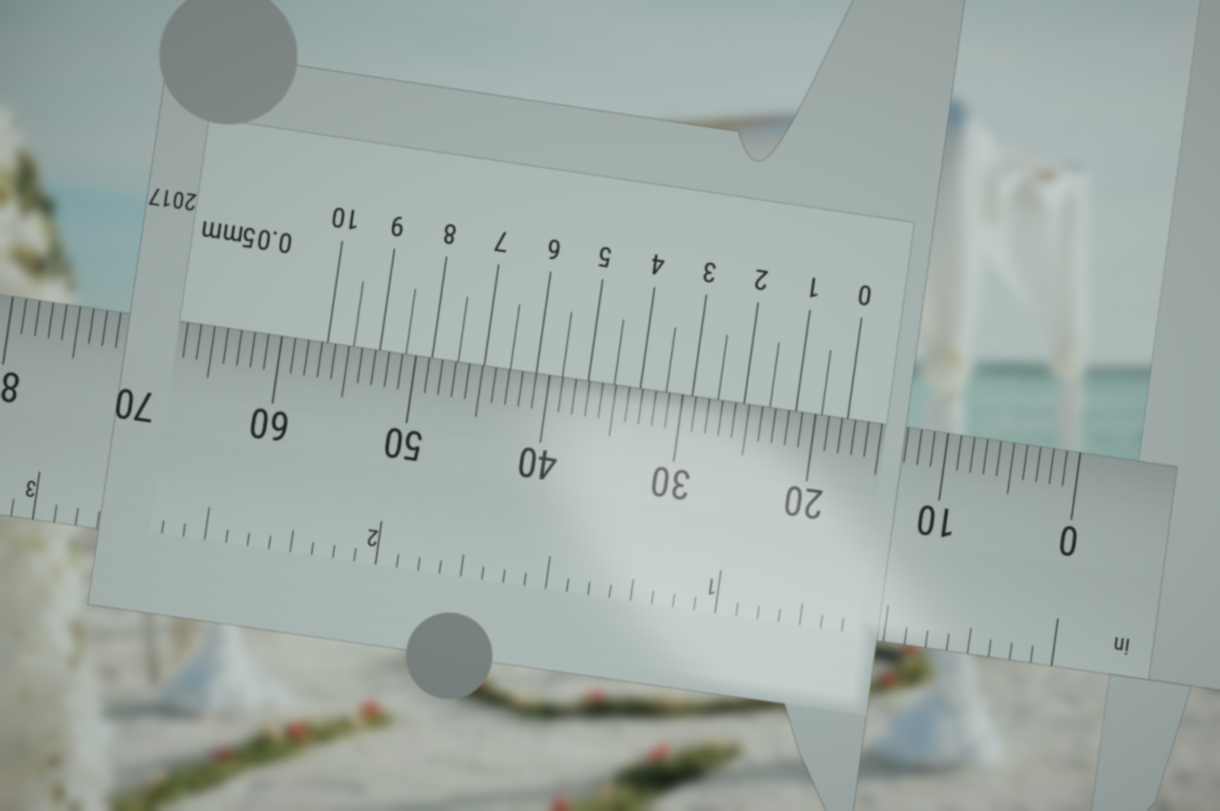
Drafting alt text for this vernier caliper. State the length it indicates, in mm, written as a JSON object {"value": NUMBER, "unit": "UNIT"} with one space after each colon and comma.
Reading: {"value": 17.6, "unit": "mm"}
